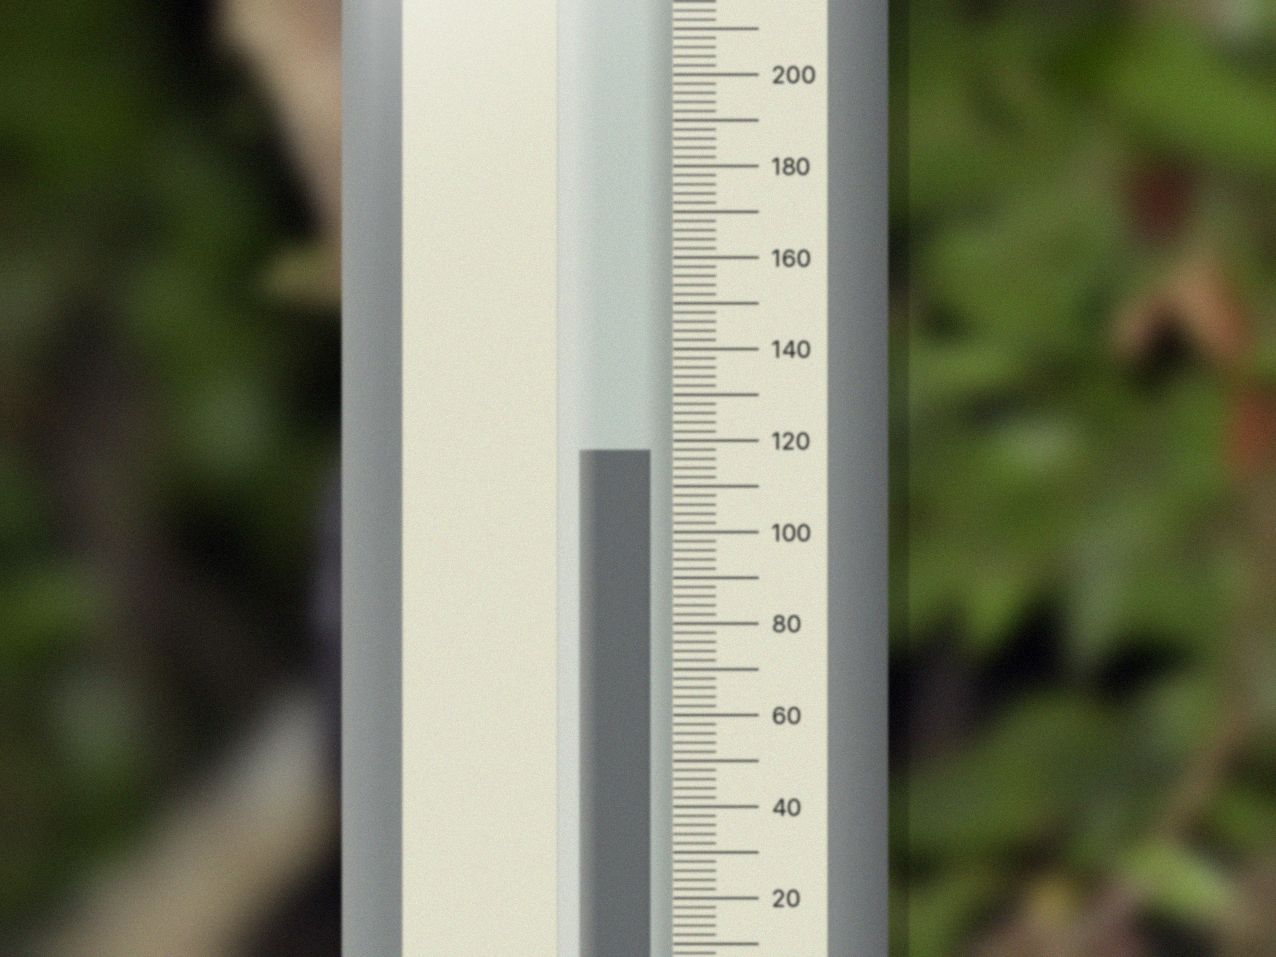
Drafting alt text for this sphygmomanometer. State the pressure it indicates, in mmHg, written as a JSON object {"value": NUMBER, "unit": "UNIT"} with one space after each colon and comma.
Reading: {"value": 118, "unit": "mmHg"}
